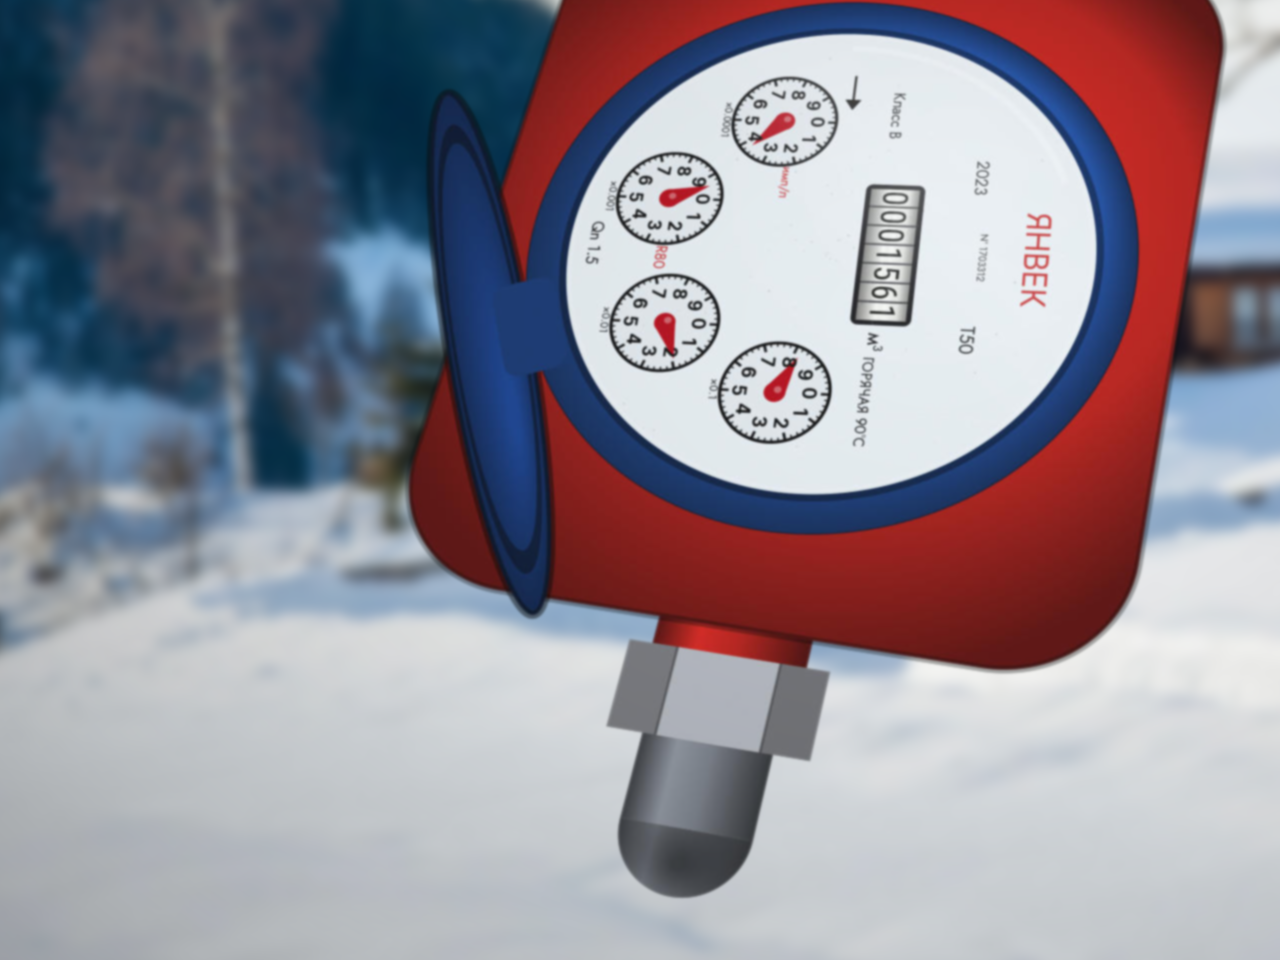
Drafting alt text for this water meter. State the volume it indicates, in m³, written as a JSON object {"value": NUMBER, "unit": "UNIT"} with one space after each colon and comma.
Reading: {"value": 1561.8193, "unit": "m³"}
